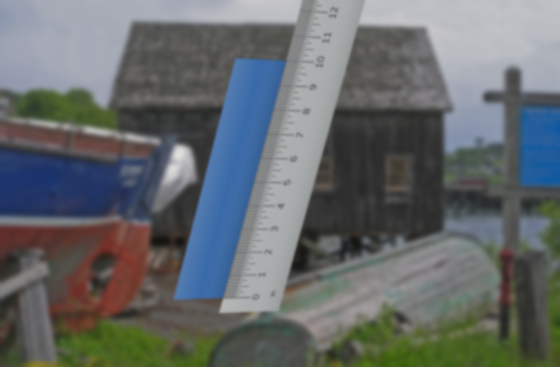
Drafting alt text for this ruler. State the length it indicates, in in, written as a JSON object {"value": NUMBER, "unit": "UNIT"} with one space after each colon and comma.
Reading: {"value": 10, "unit": "in"}
